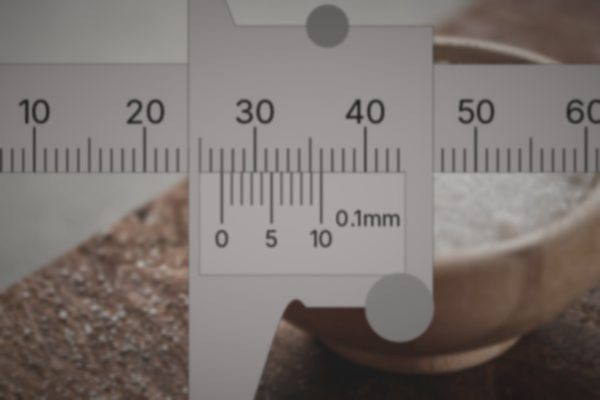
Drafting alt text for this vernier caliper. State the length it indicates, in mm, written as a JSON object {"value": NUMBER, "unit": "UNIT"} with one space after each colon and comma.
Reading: {"value": 27.0, "unit": "mm"}
